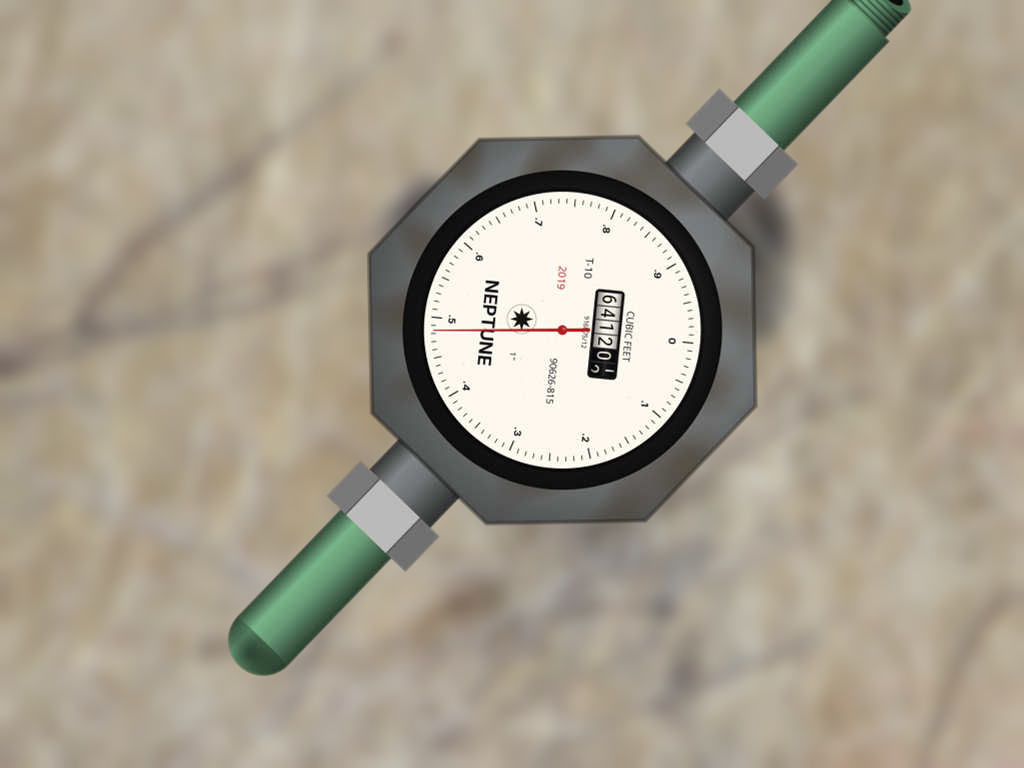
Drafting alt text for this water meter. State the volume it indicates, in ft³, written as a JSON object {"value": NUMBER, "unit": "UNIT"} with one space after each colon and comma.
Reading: {"value": 641201.48, "unit": "ft³"}
